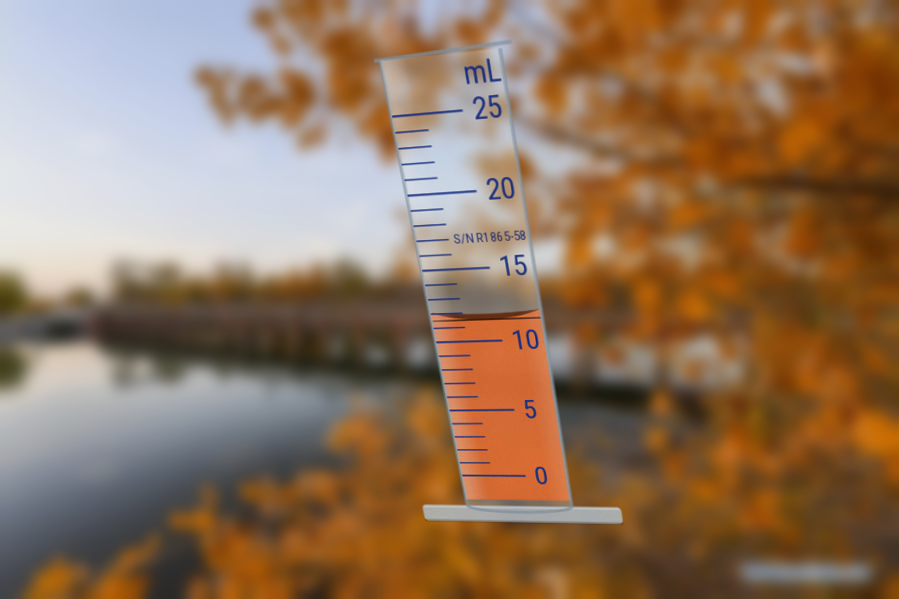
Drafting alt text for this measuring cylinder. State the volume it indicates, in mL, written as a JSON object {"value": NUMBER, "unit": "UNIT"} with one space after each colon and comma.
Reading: {"value": 11.5, "unit": "mL"}
